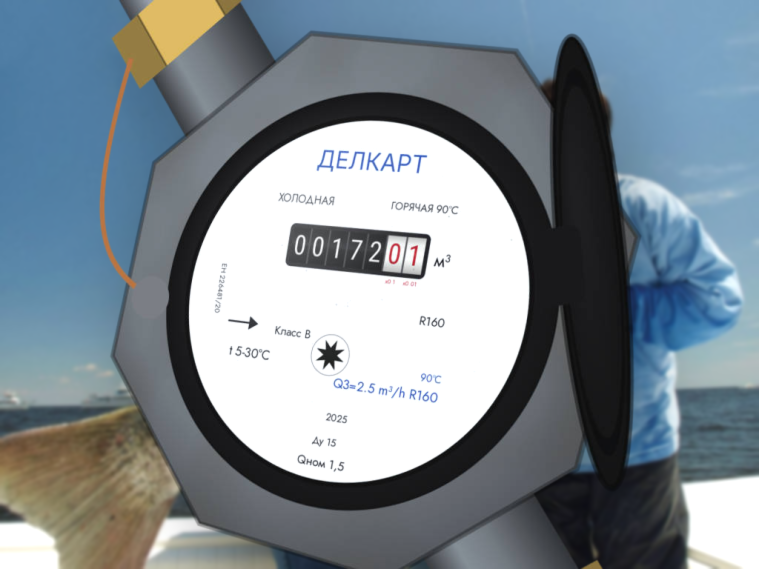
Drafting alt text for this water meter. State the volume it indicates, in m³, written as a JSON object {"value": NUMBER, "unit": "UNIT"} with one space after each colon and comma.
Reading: {"value": 172.01, "unit": "m³"}
